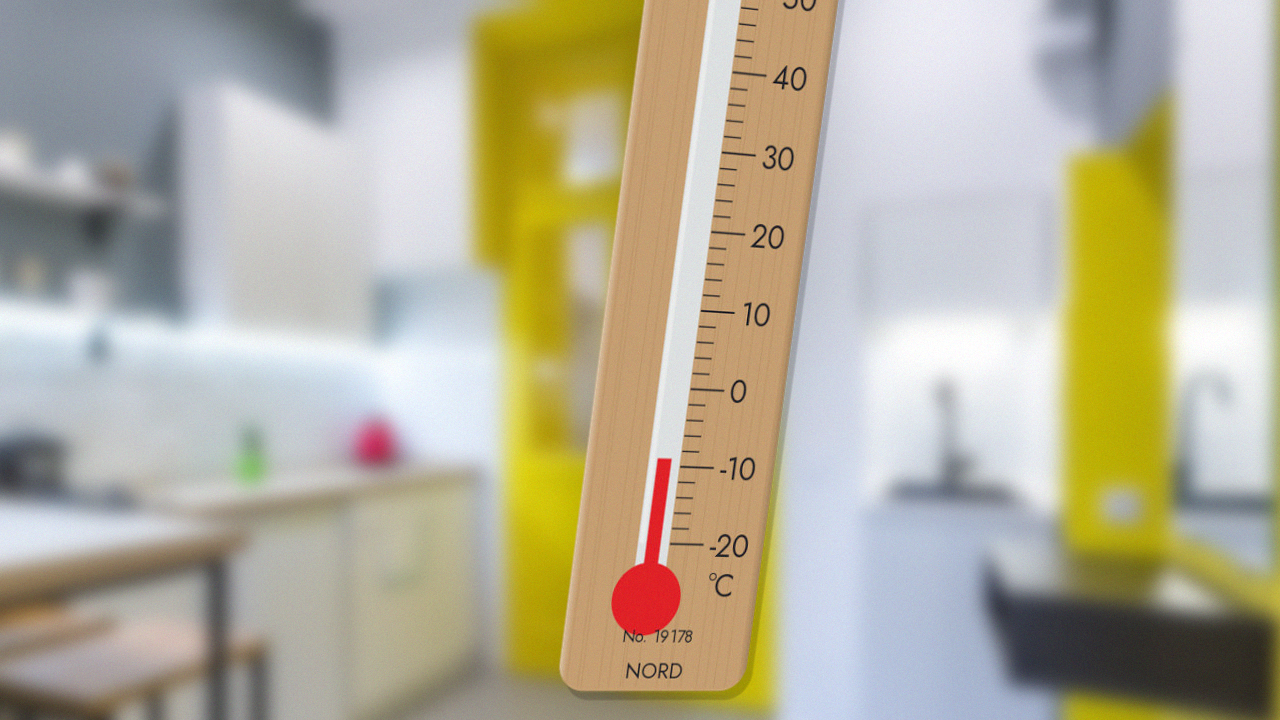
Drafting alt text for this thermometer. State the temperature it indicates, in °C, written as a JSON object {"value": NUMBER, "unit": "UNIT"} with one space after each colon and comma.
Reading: {"value": -9, "unit": "°C"}
